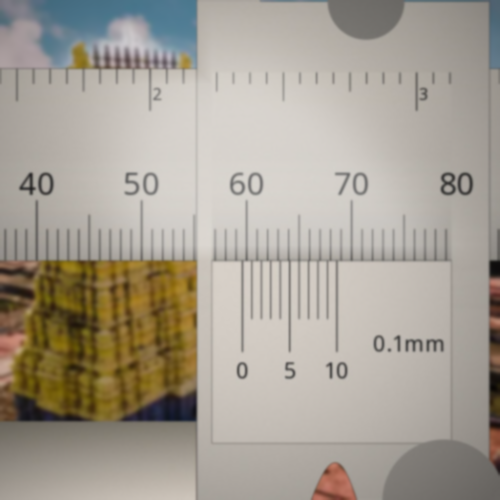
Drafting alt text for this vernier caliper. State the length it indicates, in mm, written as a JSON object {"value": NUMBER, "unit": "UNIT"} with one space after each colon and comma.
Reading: {"value": 59.6, "unit": "mm"}
